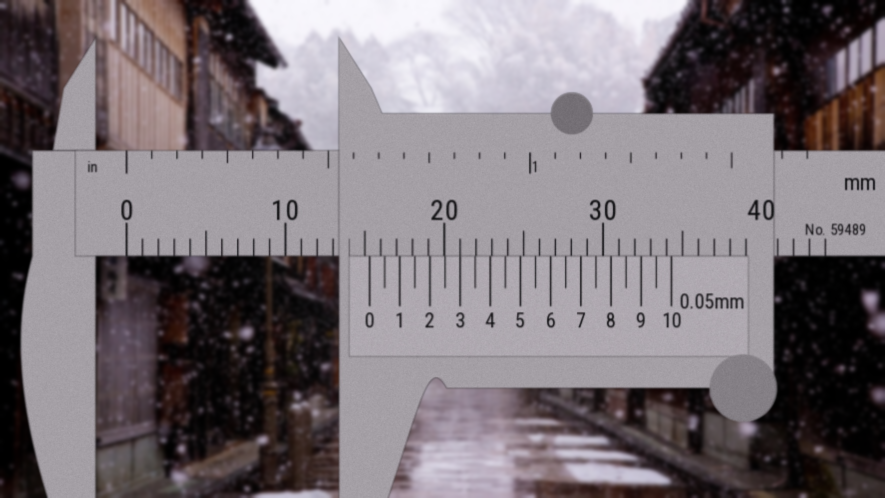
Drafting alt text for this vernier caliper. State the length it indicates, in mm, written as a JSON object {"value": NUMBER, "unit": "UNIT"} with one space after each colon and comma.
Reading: {"value": 15.3, "unit": "mm"}
